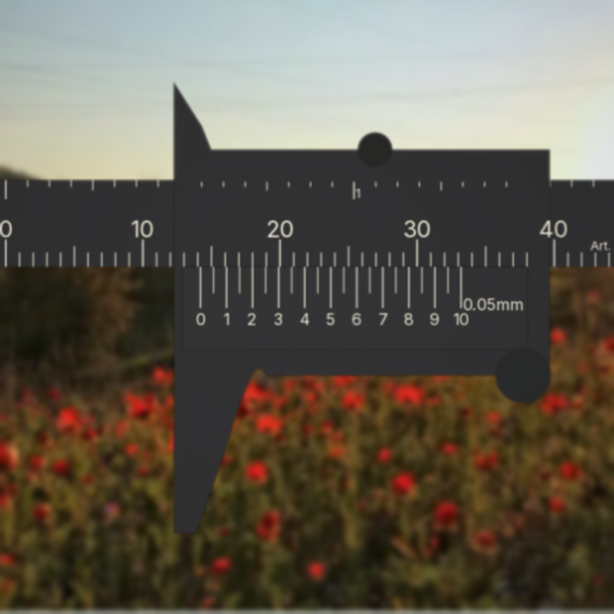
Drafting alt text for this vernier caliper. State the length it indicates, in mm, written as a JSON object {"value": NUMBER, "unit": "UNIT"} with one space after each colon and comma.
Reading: {"value": 14.2, "unit": "mm"}
